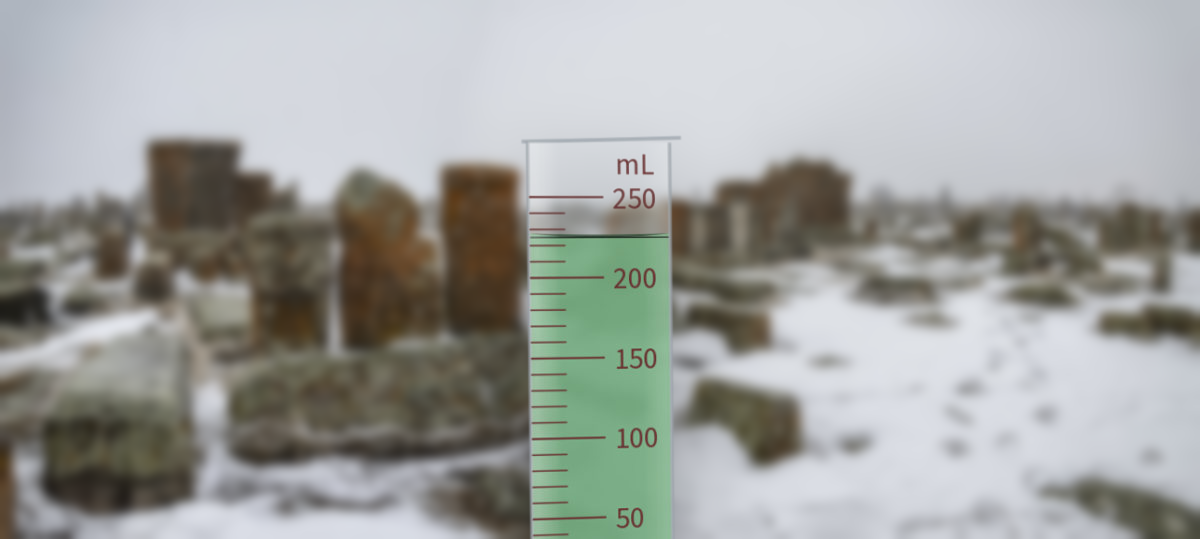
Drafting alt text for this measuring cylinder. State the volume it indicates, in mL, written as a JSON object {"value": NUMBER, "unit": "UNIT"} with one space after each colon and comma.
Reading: {"value": 225, "unit": "mL"}
